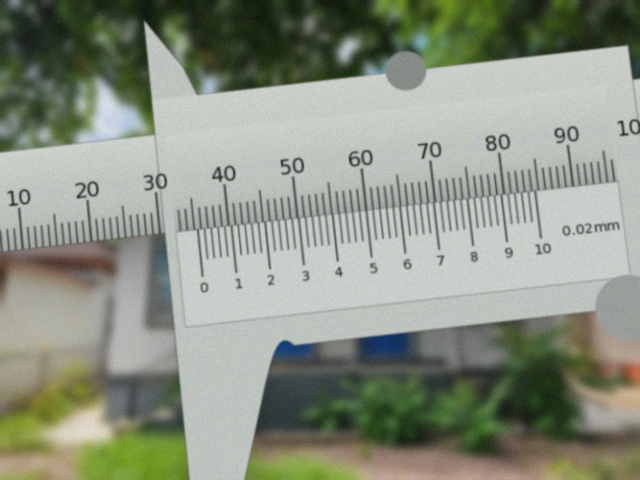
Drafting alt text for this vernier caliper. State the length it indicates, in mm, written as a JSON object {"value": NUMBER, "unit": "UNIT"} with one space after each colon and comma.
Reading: {"value": 35.5, "unit": "mm"}
